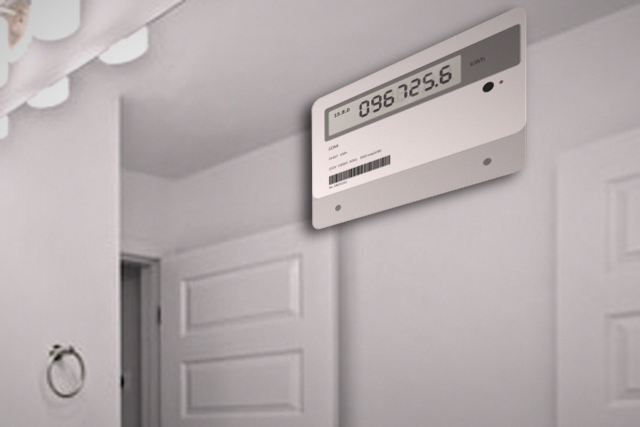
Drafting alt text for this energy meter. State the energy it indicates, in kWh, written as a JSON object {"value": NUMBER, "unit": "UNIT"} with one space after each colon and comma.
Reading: {"value": 96725.6, "unit": "kWh"}
